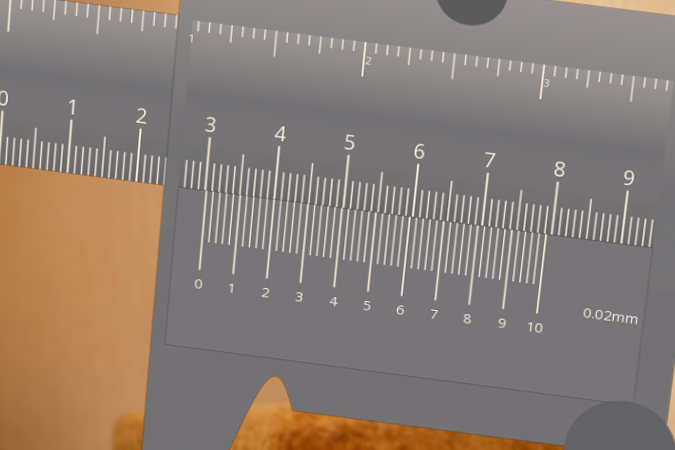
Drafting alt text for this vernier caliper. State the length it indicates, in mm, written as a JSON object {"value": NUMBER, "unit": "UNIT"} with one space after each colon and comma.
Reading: {"value": 30.2, "unit": "mm"}
